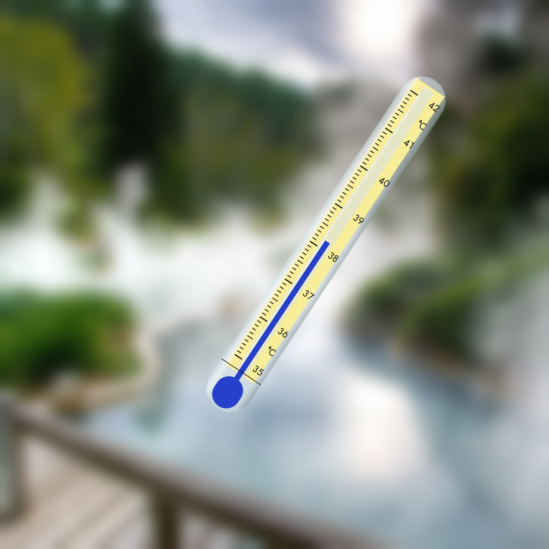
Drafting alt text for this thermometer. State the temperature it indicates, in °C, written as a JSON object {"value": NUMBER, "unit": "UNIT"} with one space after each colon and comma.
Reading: {"value": 38.2, "unit": "°C"}
